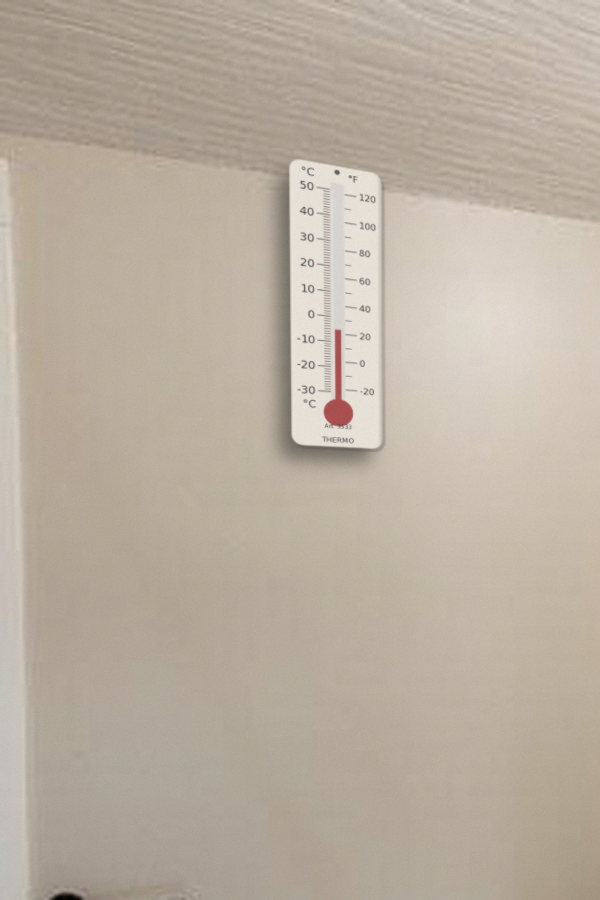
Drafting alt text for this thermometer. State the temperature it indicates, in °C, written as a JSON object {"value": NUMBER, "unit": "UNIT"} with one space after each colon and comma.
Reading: {"value": -5, "unit": "°C"}
